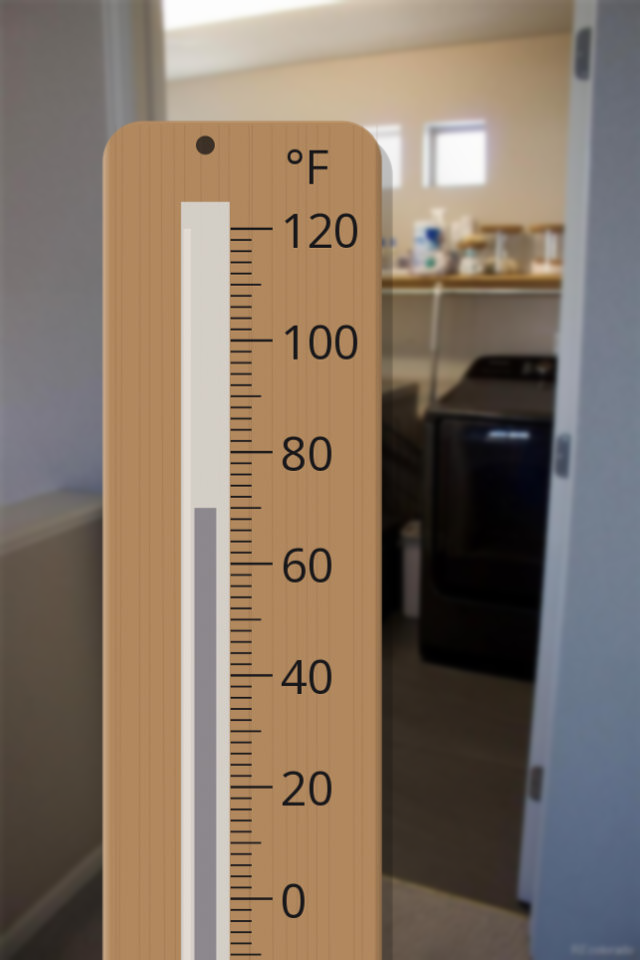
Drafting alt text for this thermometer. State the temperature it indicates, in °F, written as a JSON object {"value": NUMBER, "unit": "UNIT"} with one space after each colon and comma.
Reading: {"value": 70, "unit": "°F"}
